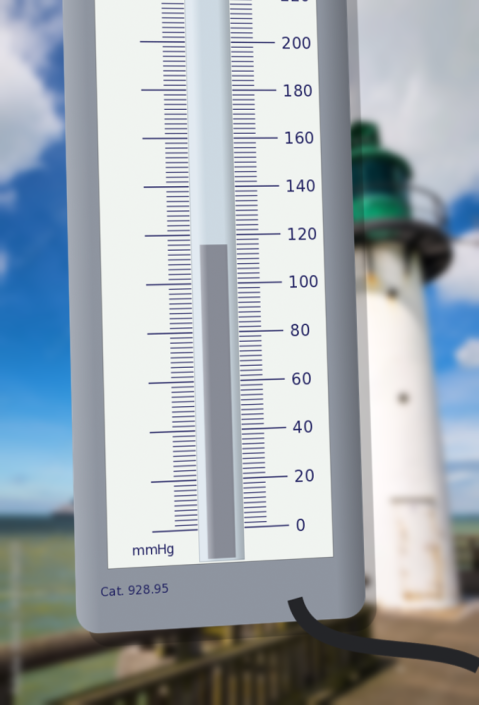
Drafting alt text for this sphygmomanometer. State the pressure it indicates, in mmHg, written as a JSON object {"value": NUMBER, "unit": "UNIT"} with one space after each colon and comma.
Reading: {"value": 116, "unit": "mmHg"}
